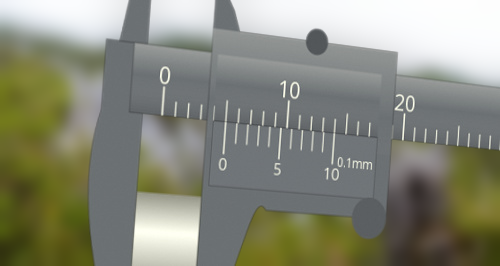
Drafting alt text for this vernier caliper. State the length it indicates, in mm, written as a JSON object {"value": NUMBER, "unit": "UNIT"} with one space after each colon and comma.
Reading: {"value": 5.0, "unit": "mm"}
